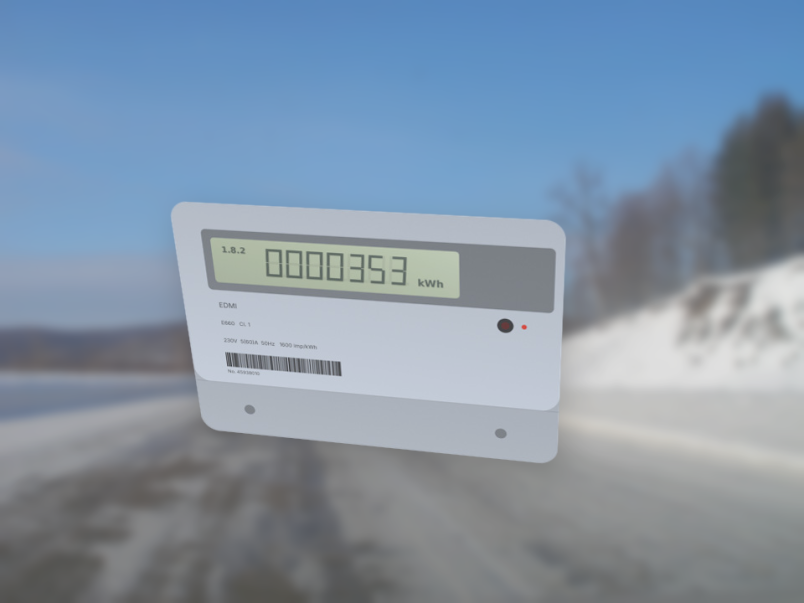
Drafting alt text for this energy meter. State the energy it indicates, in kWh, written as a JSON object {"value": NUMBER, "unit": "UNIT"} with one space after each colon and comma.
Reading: {"value": 353, "unit": "kWh"}
